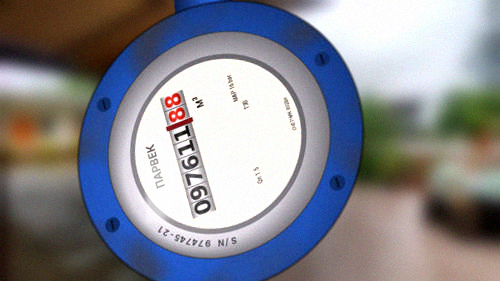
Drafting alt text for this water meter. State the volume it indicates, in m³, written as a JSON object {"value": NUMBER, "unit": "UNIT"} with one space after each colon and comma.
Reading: {"value": 97611.88, "unit": "m³"}
